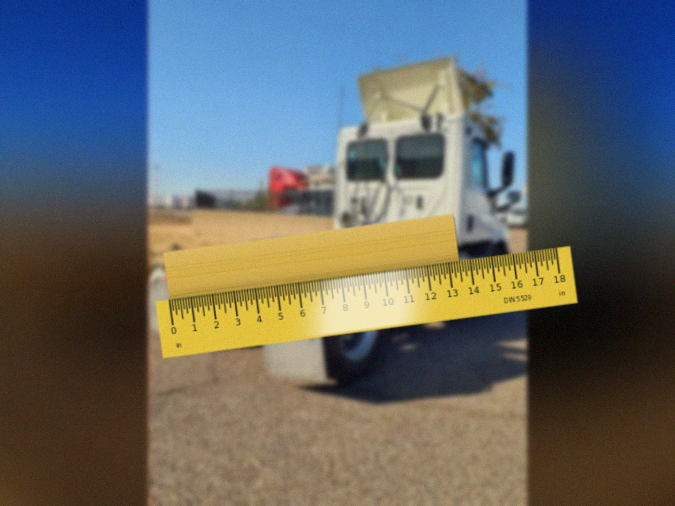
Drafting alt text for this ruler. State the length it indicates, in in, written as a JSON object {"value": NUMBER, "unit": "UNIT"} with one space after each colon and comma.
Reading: {"value": 13.5, "unit": "in"}
